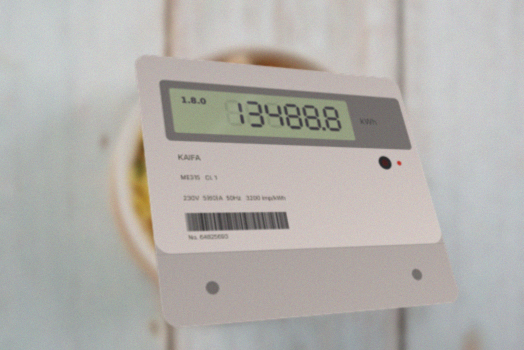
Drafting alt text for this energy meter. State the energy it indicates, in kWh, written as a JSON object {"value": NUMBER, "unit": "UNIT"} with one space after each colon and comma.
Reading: {"value": 13488.8, "unit": "kWh"}
